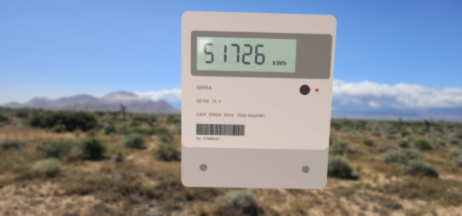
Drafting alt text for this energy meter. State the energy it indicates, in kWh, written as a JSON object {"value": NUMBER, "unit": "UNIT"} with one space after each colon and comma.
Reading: {"value": 51726, "unit": "kWh"}
